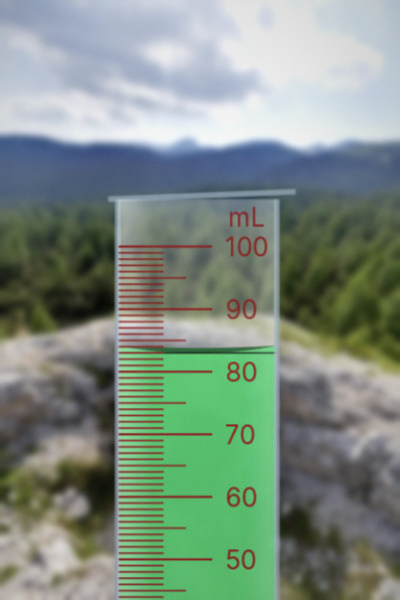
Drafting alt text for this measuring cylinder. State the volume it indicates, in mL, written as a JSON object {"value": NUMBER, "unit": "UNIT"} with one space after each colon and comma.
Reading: {"value": 83, "unit": "mL"}
